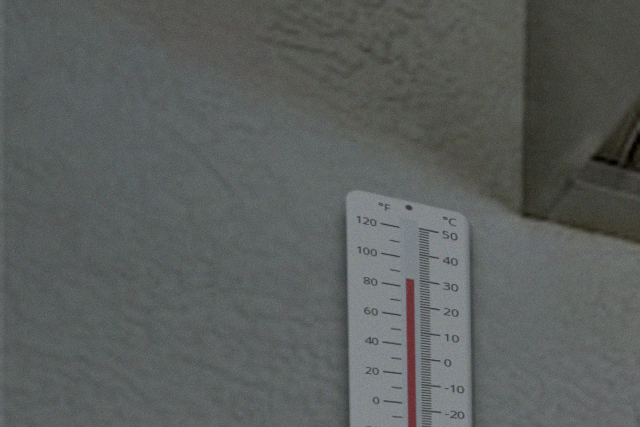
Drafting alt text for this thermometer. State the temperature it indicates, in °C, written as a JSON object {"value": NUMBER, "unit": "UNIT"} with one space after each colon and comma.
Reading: {"value": 30, "unit": "°C"}
